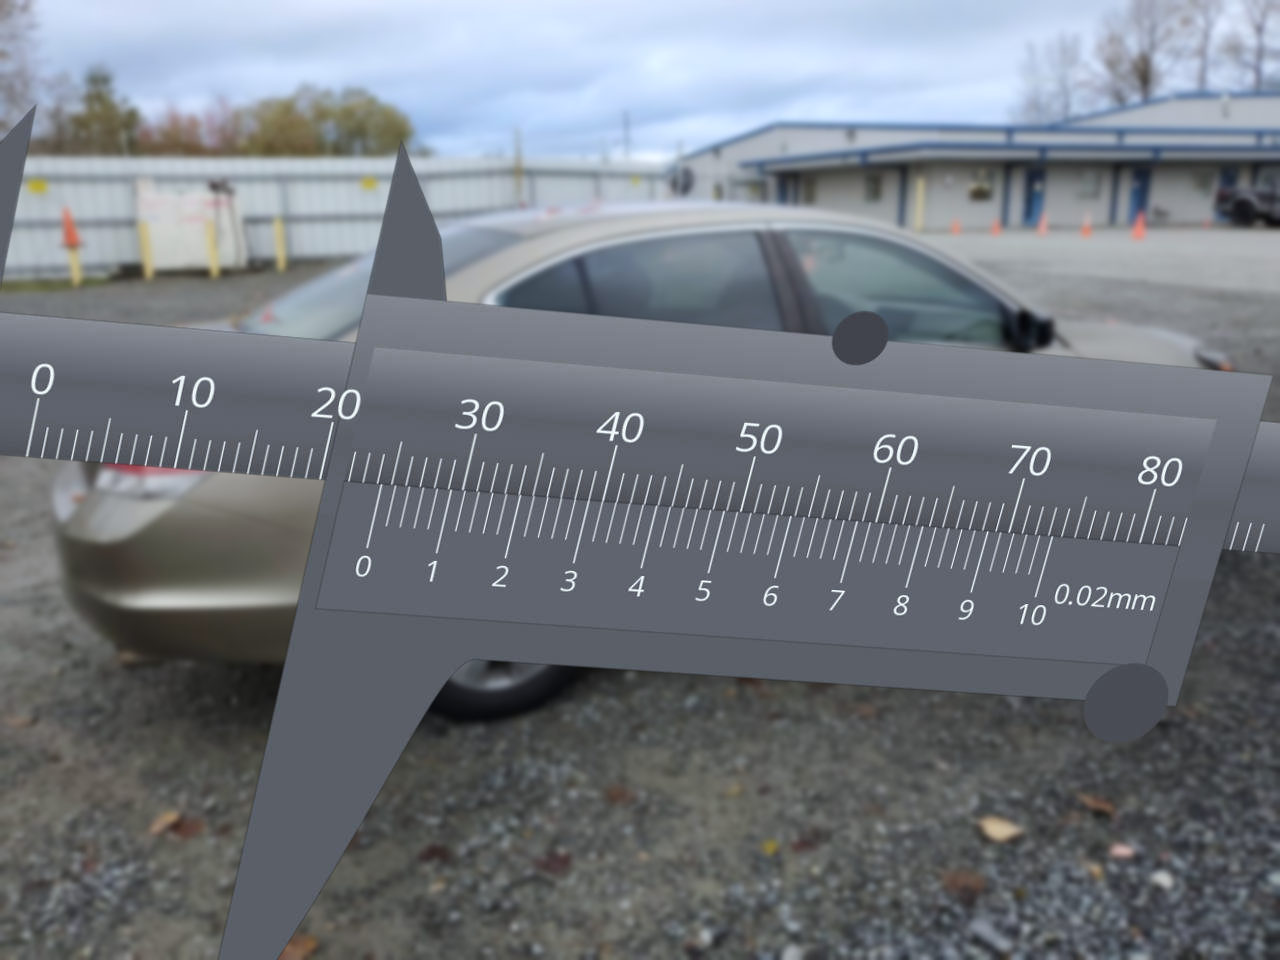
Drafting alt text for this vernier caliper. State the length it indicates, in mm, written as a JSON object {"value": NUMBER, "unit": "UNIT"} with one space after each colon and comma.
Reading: {"value": 24.3, "unit": "mm"}
